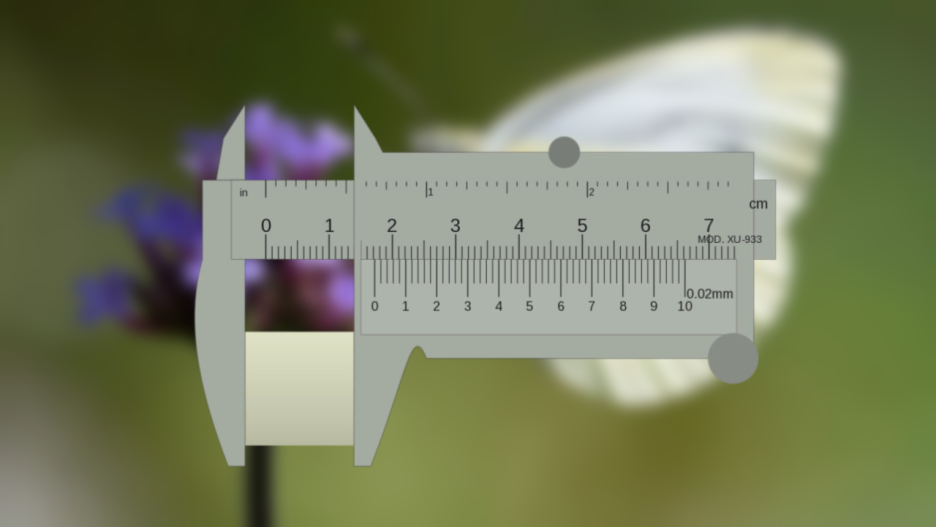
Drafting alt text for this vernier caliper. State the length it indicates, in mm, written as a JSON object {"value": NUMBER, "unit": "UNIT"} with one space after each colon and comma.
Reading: {"value": 17.2, "unit": "mm"}
